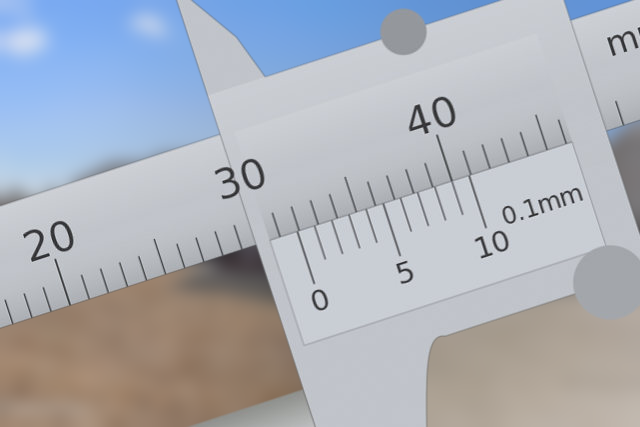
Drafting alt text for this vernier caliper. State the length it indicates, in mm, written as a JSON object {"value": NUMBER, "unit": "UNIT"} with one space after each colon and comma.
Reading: {"value": 31.9, "unit": "mm"}
